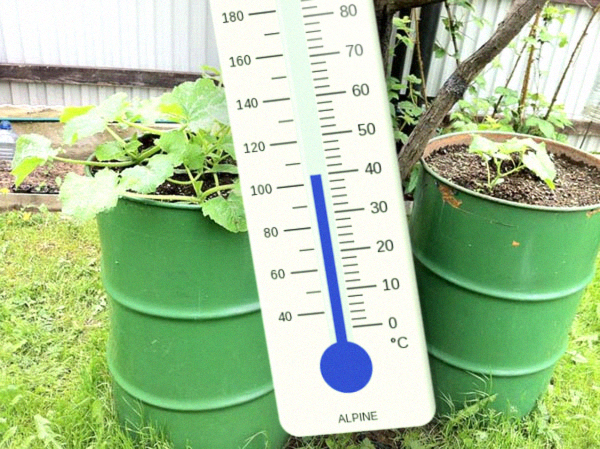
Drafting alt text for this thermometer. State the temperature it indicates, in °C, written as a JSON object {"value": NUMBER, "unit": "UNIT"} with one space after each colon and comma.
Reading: {"value": 40, "unit": "°C"}
